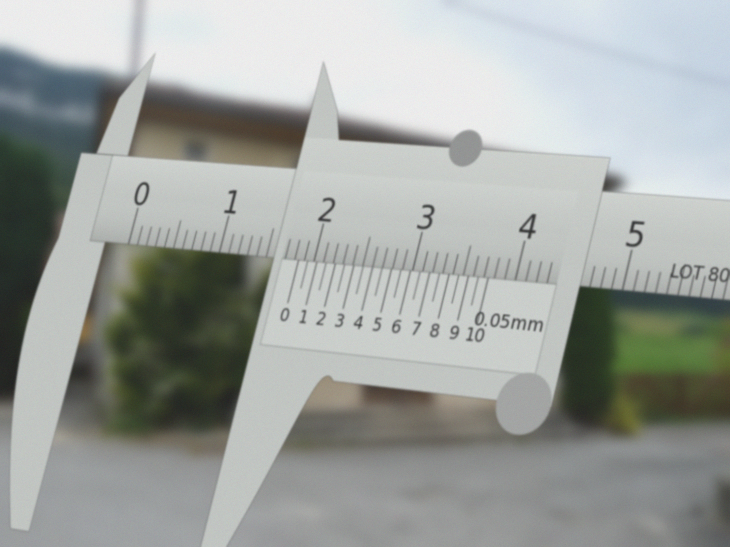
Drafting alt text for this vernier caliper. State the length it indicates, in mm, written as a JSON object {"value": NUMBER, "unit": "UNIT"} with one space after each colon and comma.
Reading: {"value": 18.4, "unit": "mm"}
